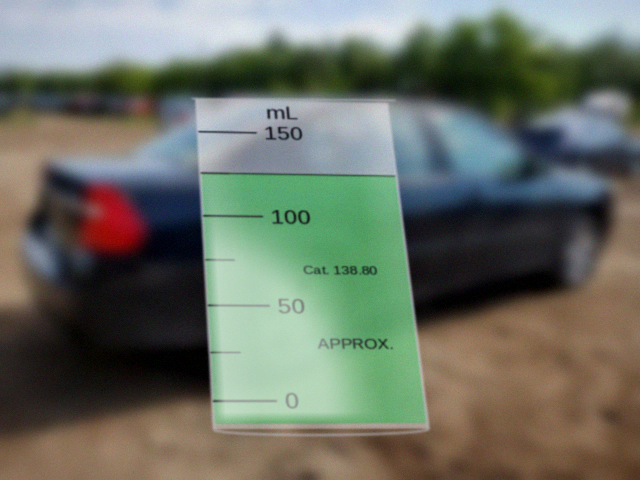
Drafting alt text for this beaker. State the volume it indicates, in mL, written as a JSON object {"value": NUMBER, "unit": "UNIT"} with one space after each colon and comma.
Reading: {"value": 125, "unit": "mL"}
